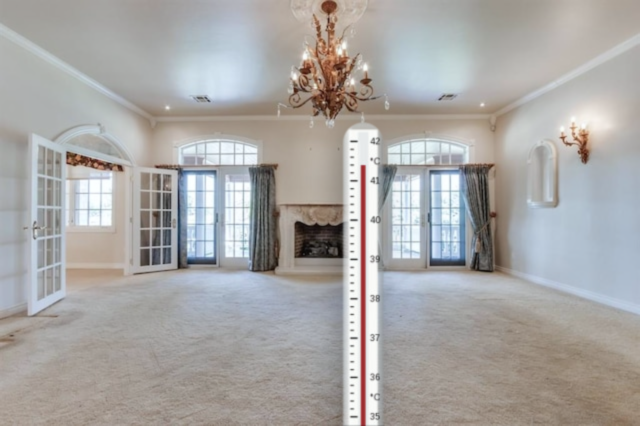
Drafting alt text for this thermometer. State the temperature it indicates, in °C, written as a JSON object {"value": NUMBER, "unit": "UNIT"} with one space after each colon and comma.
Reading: {"value": 41.4, "unit": "°C"}
